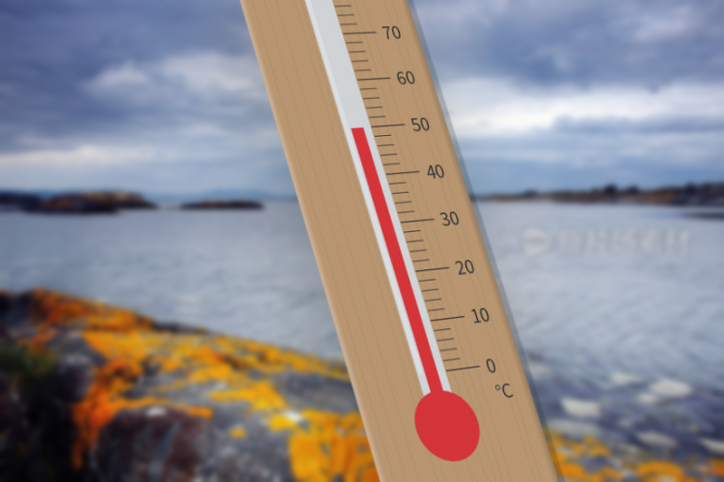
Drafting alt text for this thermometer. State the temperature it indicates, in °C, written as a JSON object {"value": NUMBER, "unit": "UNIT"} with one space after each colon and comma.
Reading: {"value": 50, "unit": "°C"}
